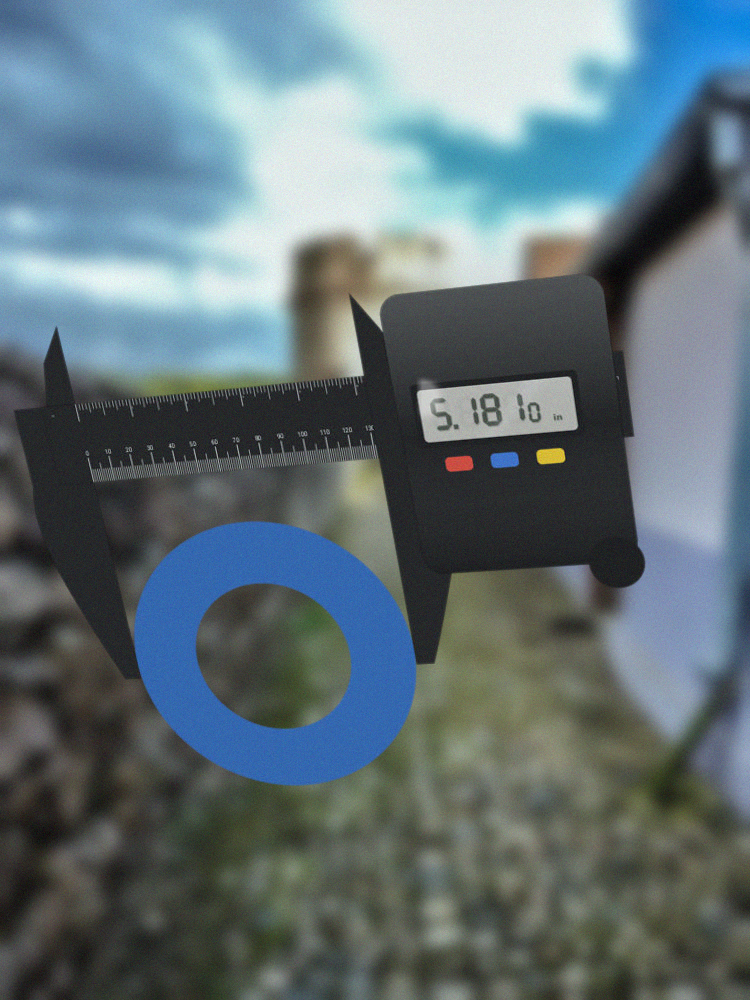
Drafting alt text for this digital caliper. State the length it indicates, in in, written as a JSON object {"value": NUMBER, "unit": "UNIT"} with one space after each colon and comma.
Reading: {"value": 5.1810, "unit": "in"}
